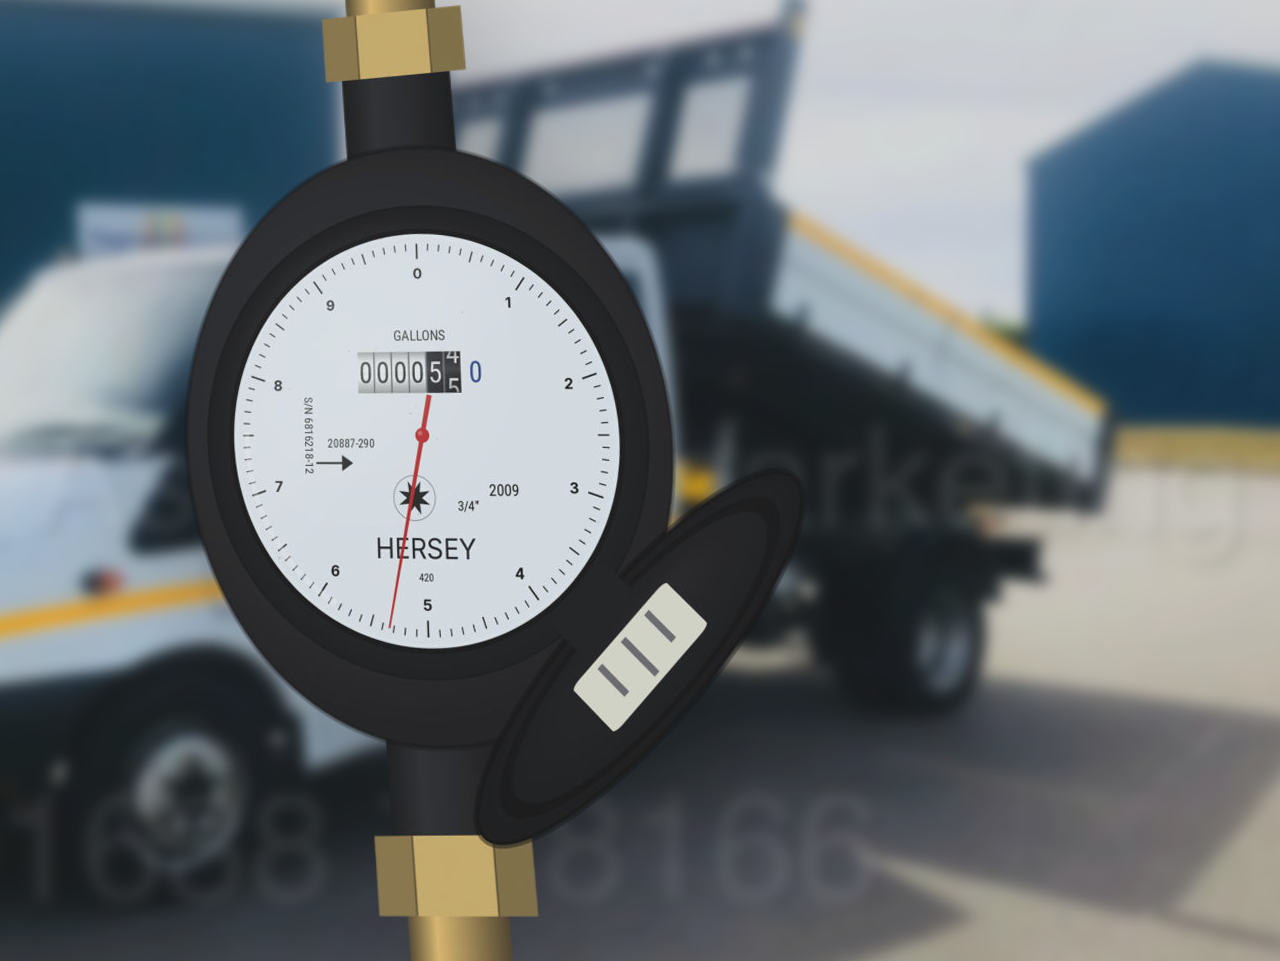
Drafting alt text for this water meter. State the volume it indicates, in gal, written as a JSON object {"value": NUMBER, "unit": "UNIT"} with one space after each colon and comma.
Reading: {"value": 545.3, "unit": "gal"}
